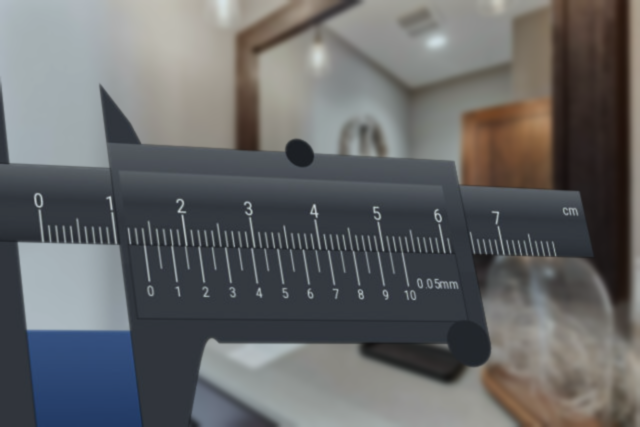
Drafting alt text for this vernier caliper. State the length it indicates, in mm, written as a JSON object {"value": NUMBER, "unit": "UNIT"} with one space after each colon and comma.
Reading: {"value": 14.0, "unit": "mm"}
